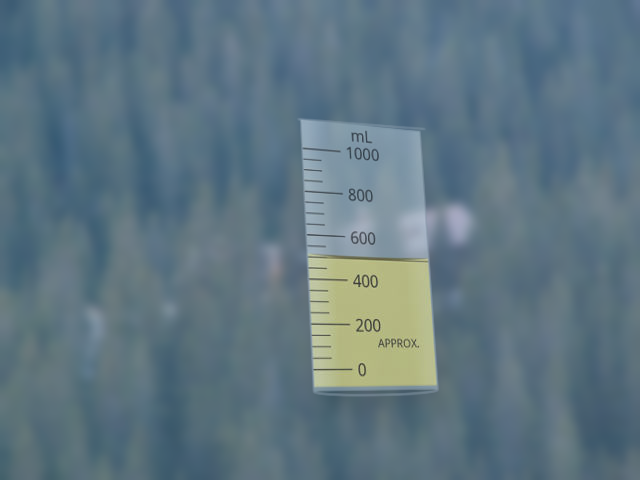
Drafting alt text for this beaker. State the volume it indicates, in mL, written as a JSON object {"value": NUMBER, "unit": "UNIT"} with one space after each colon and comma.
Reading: {"value": 500, "unit": "mL"}
